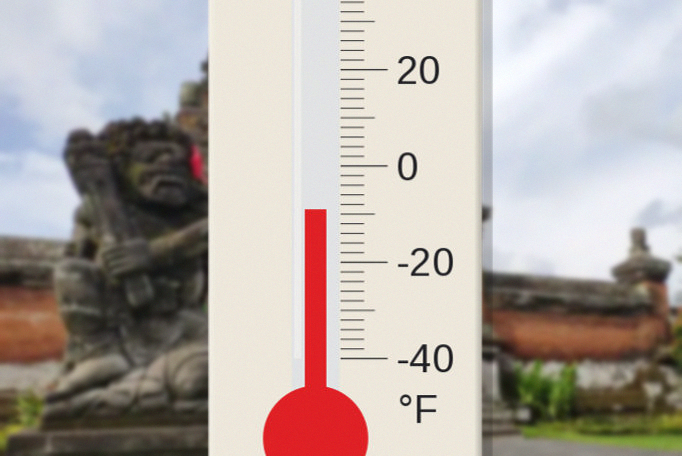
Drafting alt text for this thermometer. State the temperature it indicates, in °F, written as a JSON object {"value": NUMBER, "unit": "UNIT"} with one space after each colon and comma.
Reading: {"value": -9, "unit": "°F"}
